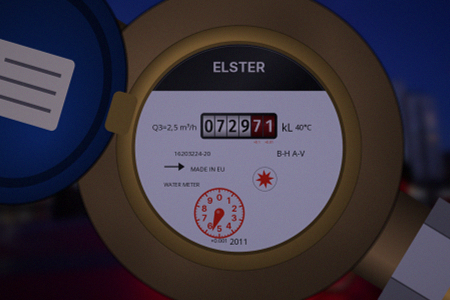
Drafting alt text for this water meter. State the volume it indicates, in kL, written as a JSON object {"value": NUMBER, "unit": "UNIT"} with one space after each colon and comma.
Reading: {"value": 729.715, "unit": "kL"}
